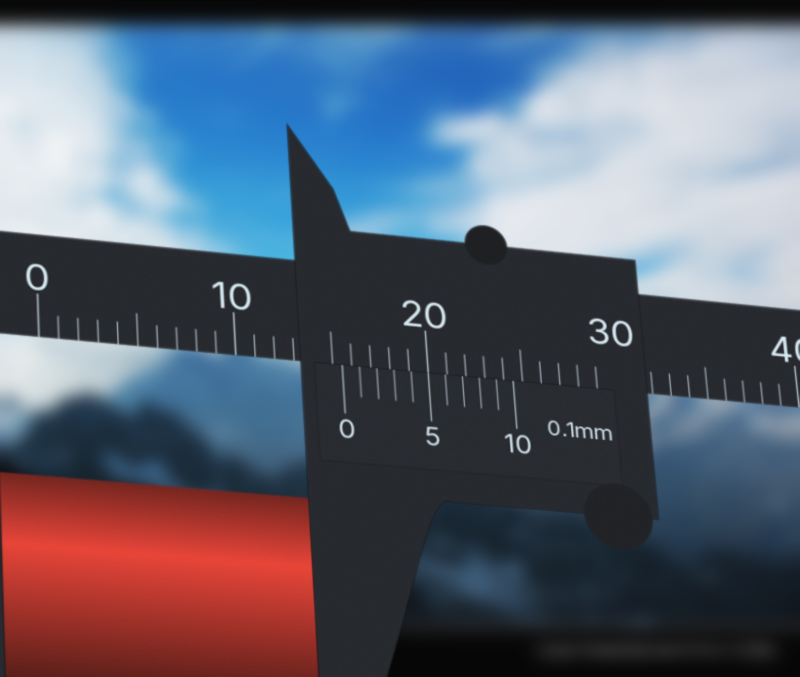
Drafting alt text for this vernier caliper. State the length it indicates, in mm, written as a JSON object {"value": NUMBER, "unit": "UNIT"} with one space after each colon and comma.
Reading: {"value": 15.5, "unit": "mm"}
